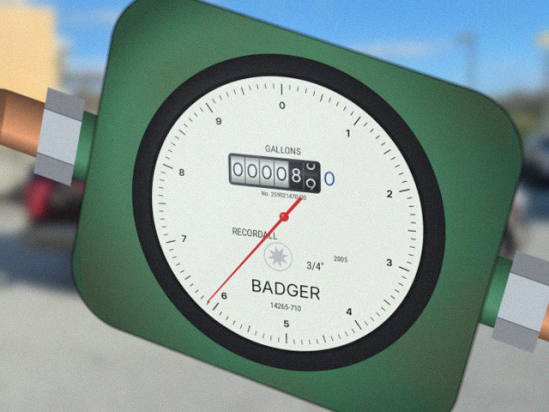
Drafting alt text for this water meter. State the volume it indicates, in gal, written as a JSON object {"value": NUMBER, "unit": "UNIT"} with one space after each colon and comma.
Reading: {"value": 886.1, "unit": "gal"}
